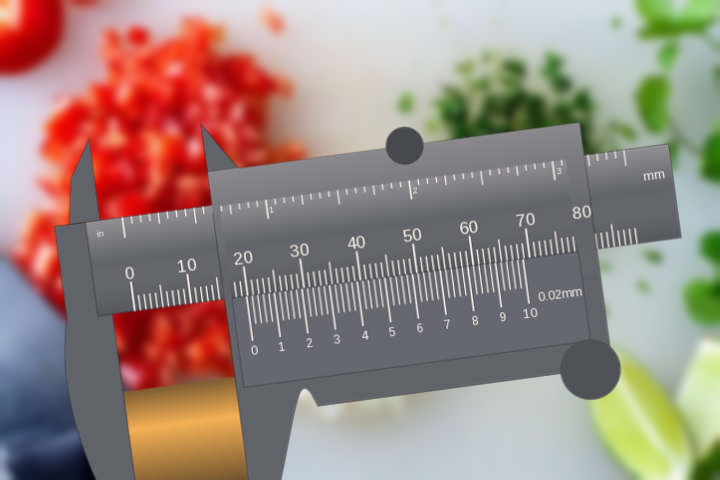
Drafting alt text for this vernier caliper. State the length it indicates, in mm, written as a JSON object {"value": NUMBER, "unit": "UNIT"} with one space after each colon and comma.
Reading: {"value": 19.8, "unit": "mm"}
